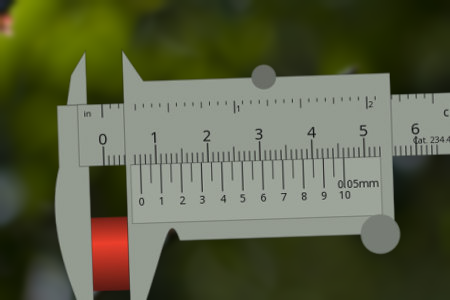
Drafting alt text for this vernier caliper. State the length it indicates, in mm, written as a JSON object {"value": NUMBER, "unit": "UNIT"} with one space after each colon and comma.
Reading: {"value": 7.0, "unit": "mm"}
